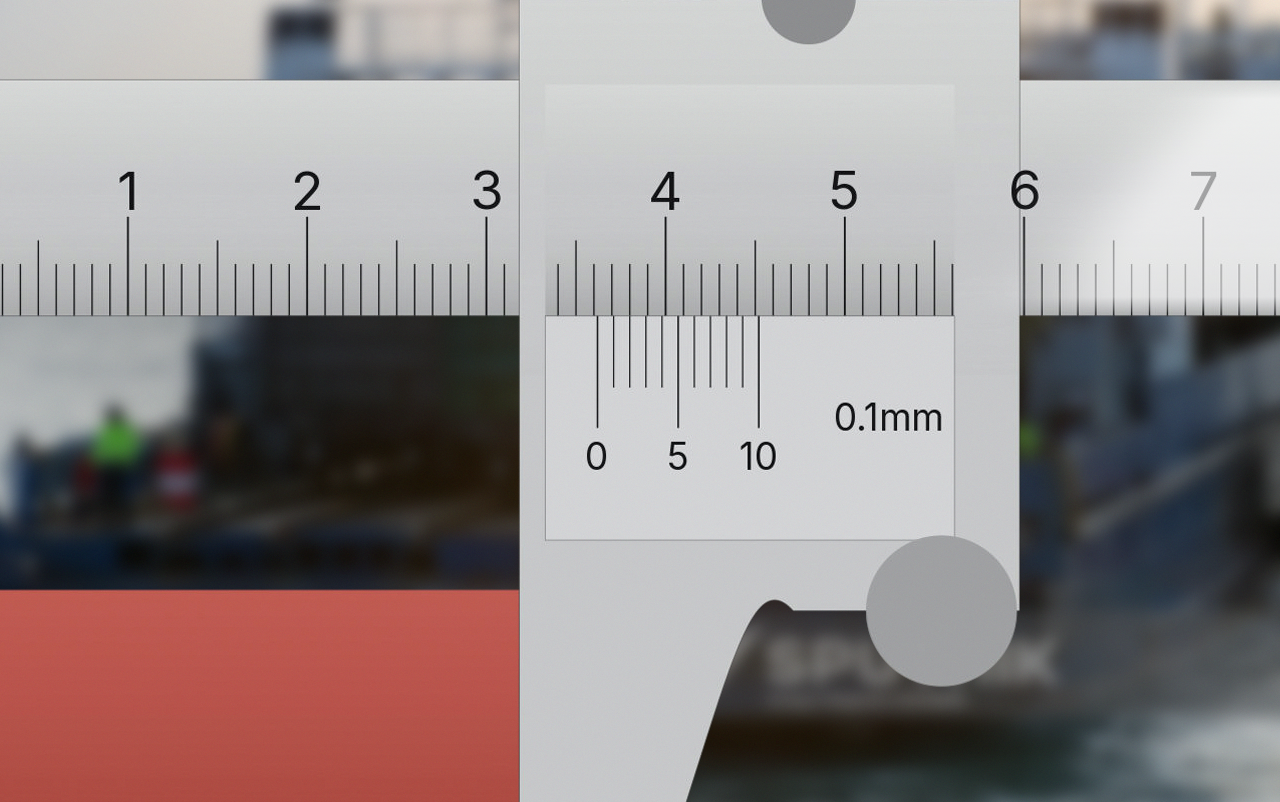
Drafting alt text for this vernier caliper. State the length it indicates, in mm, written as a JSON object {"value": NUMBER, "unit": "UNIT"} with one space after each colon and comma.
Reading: {"value": 36.2, "unit": "mm"}
